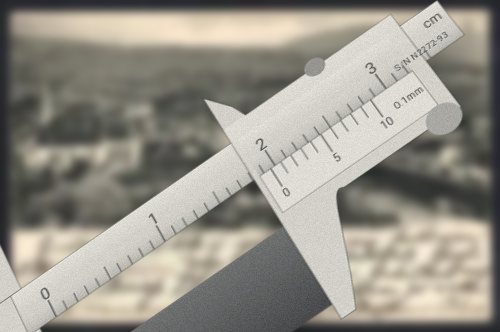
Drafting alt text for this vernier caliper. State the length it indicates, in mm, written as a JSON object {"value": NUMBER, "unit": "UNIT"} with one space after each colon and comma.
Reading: {"value": 19.6, "unit": "mm"}
